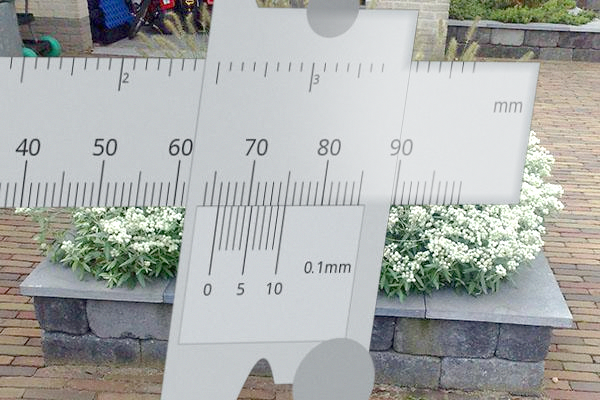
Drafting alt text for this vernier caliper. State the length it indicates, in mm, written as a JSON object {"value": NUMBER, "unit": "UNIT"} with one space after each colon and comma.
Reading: {"value": 66.0, "unit": "mm"}
